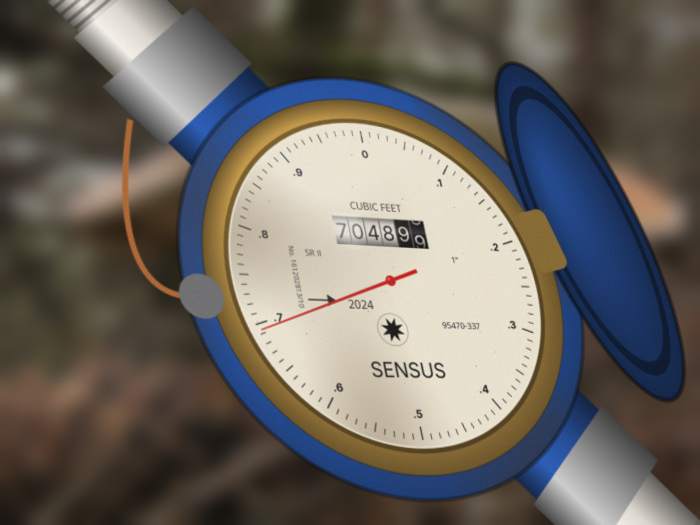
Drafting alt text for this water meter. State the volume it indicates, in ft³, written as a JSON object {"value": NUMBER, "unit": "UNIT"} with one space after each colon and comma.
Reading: {"value": 704898.69, "unit": "ft³"}
